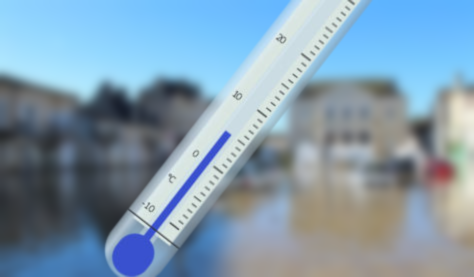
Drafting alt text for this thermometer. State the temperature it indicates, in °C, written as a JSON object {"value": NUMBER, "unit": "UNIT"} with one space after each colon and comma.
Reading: {"value": 5, "unit": "°C"}
